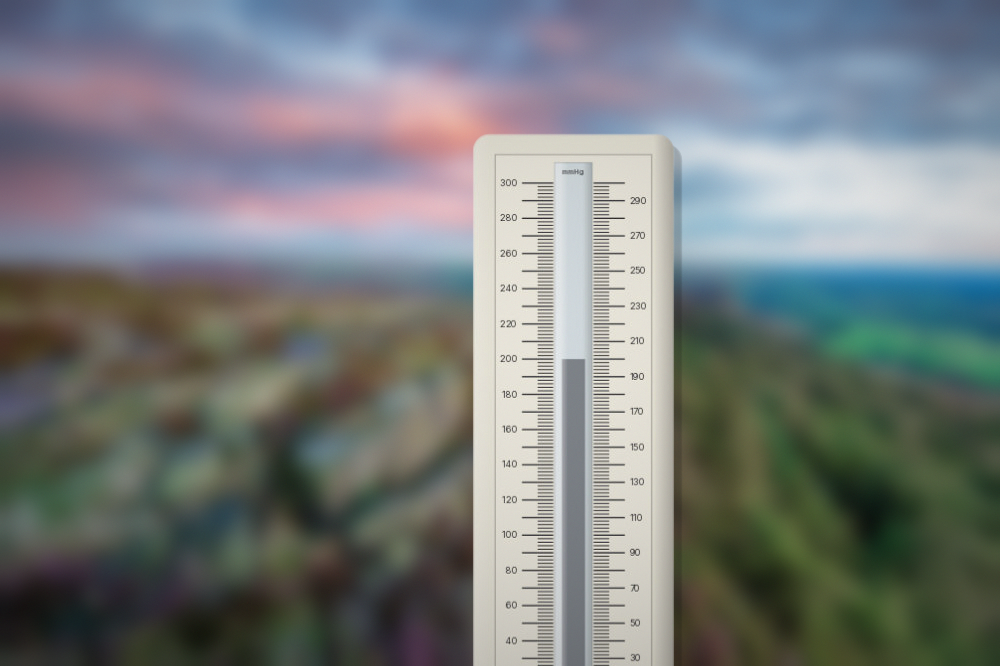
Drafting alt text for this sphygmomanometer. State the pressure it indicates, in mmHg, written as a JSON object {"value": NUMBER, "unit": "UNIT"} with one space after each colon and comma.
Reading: {"value": 200, "unit": "mmHg"}
